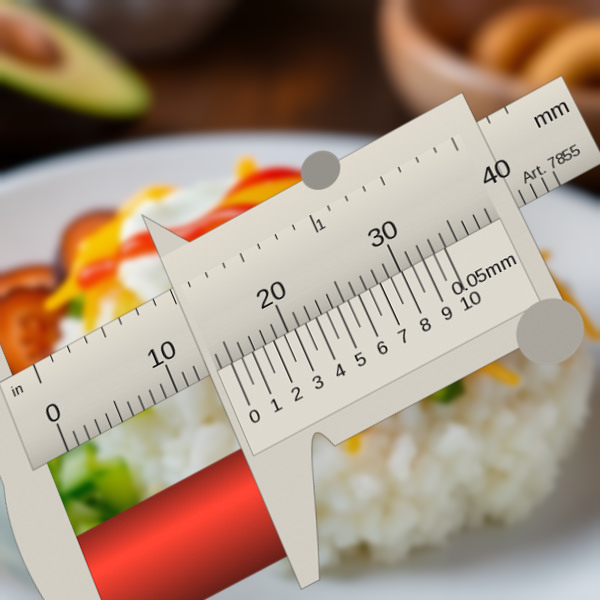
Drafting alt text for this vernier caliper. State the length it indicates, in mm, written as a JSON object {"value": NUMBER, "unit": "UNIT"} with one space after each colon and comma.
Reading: {"value": 14.9, "unit": "mm"}
